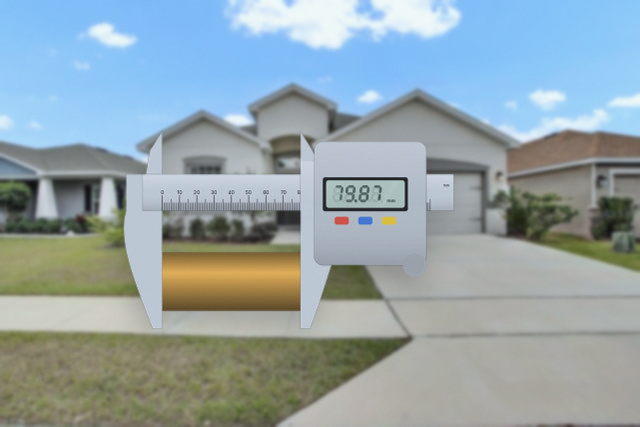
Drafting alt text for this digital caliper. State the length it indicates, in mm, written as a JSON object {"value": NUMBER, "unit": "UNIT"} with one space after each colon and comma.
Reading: {"value": 79.87, "unit": "mm"}
